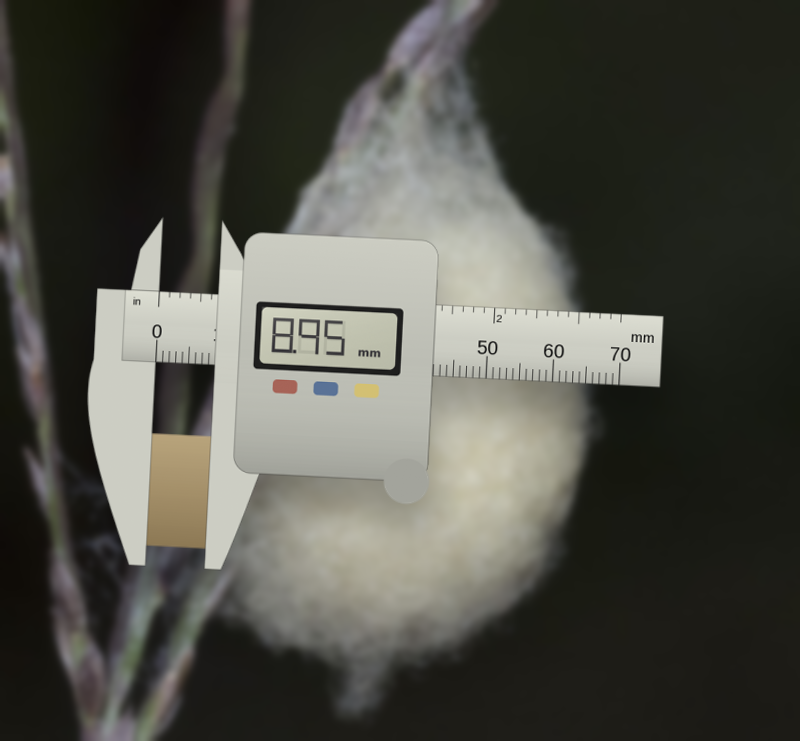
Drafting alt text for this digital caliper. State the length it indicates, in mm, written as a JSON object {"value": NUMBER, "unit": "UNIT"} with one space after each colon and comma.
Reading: {"value": 8.95, "unit": "mm"}
